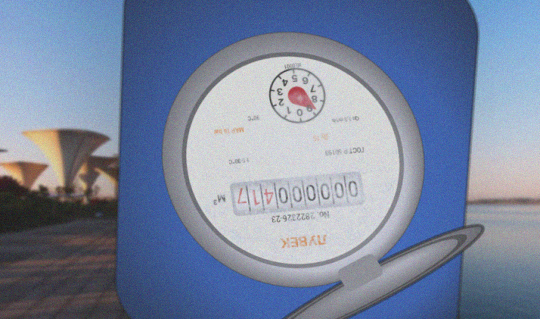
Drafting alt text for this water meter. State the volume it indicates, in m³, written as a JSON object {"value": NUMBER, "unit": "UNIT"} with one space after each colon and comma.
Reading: {"value": 0.4168, "unit": "m³"}
